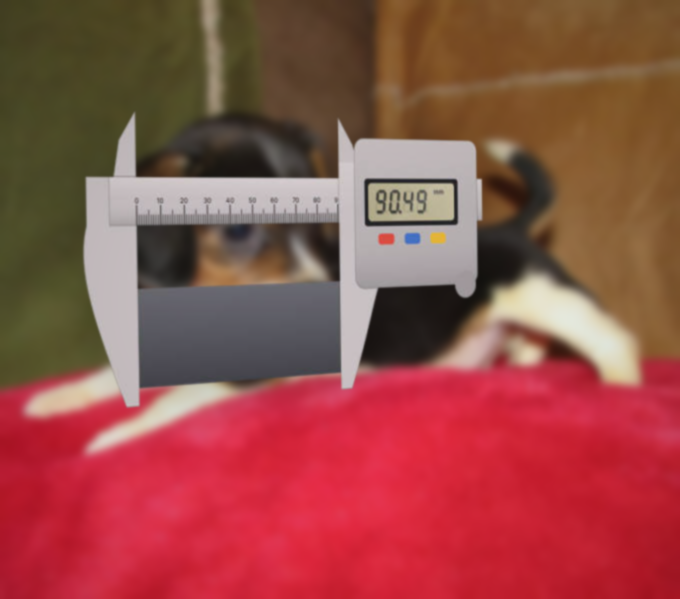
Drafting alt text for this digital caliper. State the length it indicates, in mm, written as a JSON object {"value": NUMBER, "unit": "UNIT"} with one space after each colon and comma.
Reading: {"value": 90.49, "unit": "mm"}
